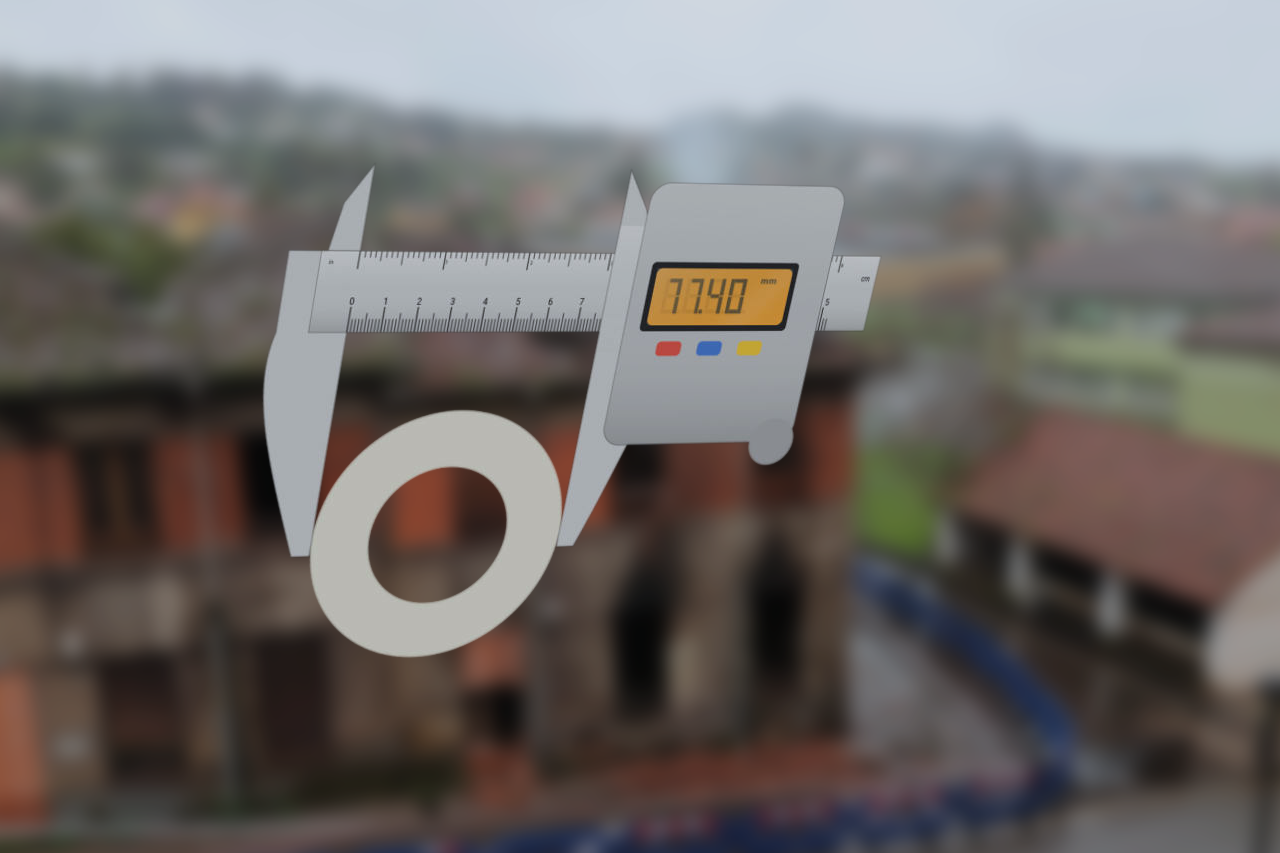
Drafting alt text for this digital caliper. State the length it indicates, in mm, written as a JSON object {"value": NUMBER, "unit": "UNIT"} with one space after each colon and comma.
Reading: {"value": 77.40, "unit": "mm"}
